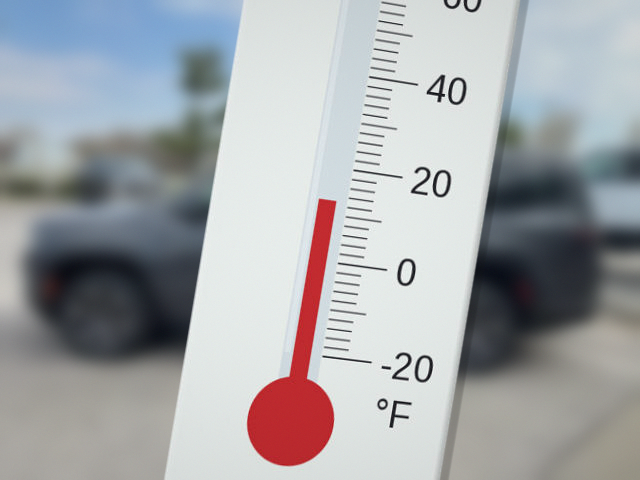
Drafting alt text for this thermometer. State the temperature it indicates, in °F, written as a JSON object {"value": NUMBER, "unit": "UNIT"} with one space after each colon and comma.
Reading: {"value": 13, "unit": "°F"}
